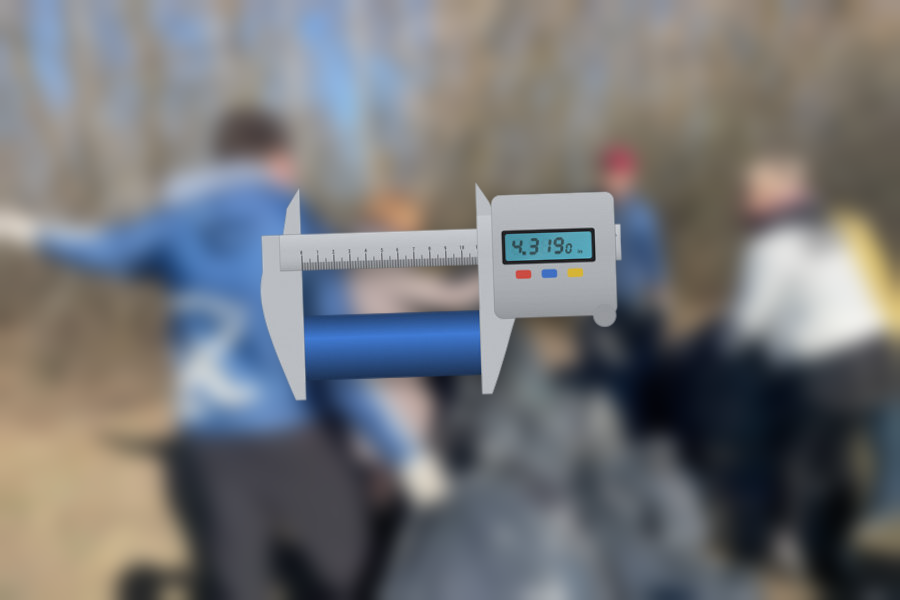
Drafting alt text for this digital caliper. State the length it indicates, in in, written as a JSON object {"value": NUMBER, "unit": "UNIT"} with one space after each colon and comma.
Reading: {"value": 4.3190, "unit": "in"}
